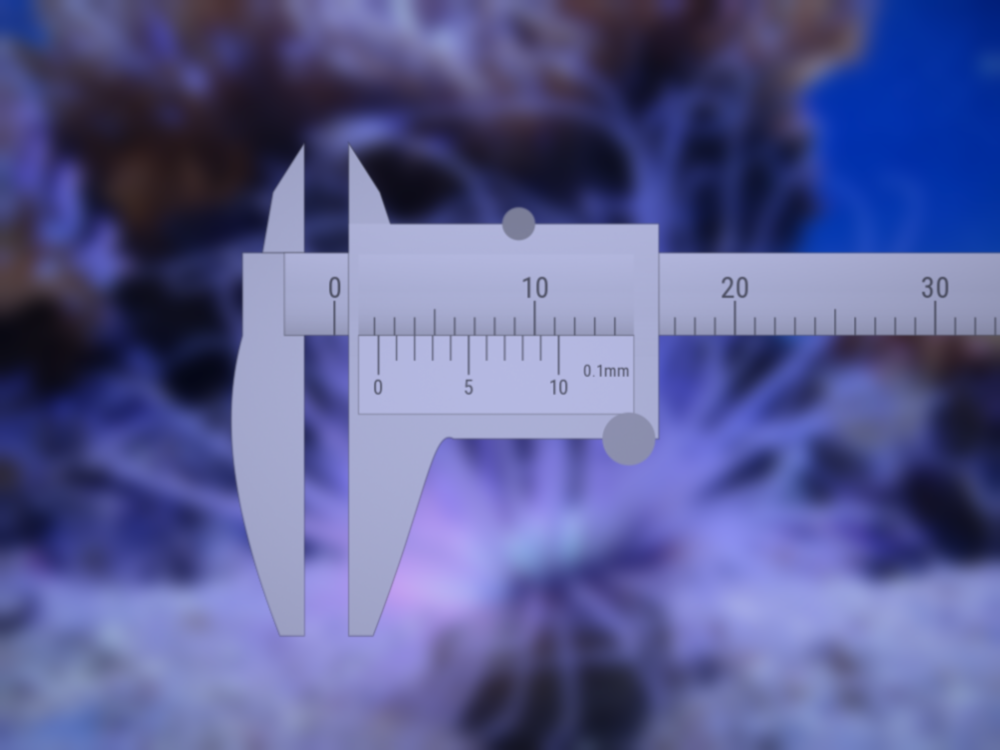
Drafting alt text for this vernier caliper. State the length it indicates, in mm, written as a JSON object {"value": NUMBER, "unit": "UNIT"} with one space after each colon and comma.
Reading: {"value": 2.2, "unit": "mm"}
